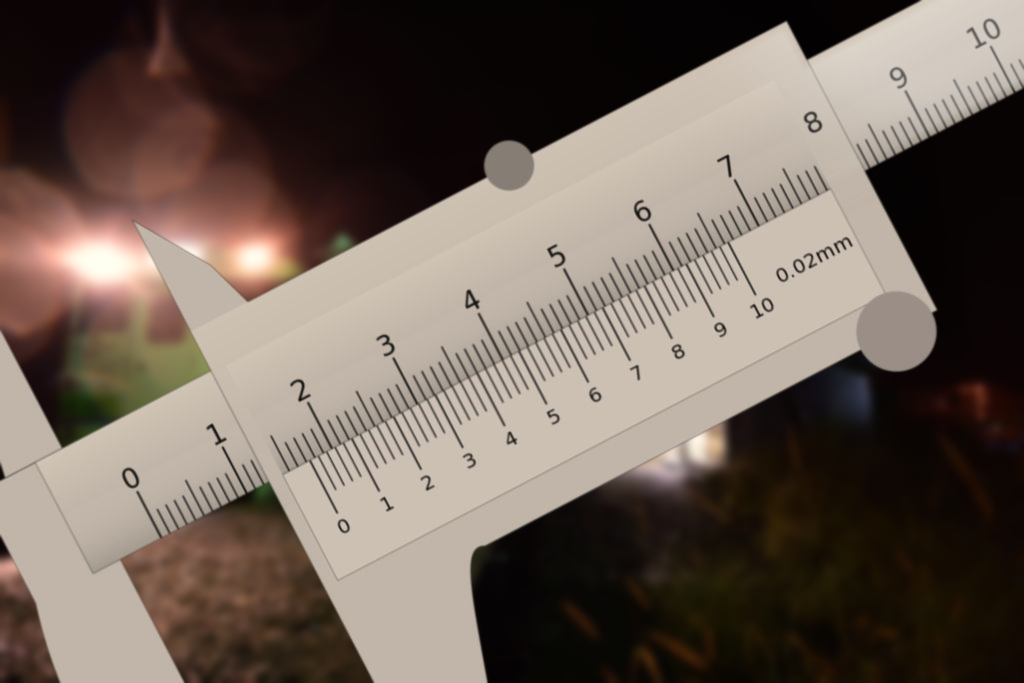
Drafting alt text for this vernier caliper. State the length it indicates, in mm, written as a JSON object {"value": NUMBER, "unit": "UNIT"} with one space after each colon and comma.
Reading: {"value": 17.4, "unit": "mm"}
